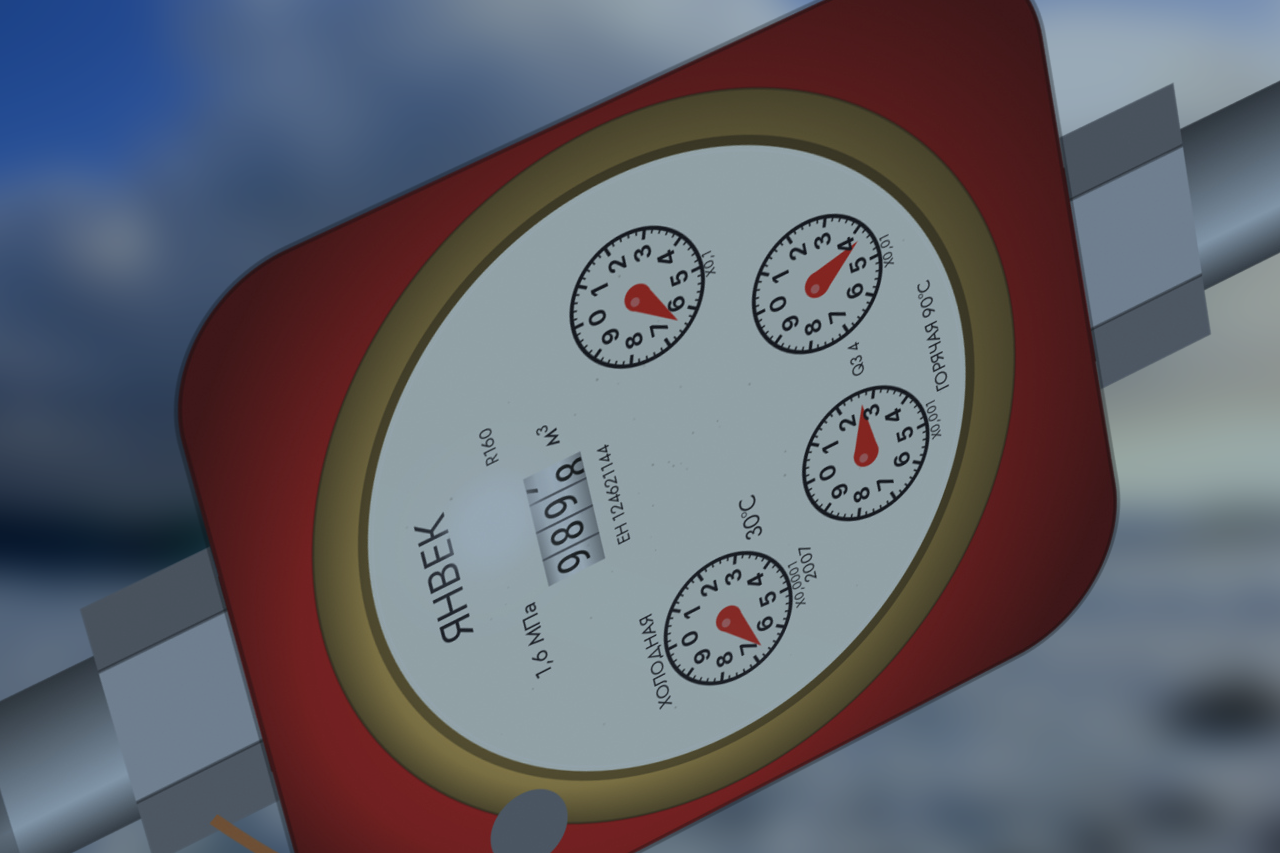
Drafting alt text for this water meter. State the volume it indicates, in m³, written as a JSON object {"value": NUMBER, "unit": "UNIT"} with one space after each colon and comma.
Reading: {"value": 9897.6426, "unit": "m³"}
